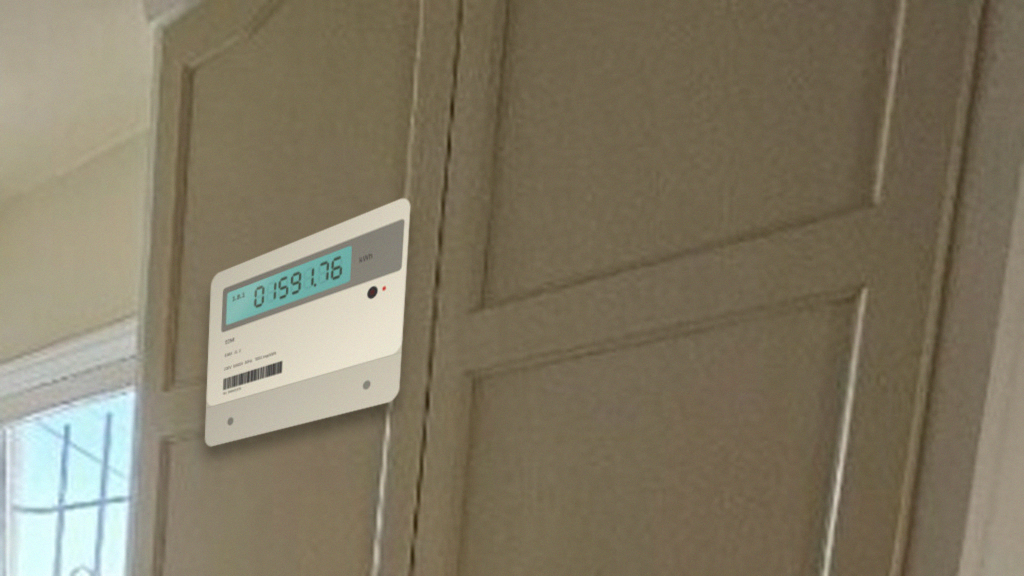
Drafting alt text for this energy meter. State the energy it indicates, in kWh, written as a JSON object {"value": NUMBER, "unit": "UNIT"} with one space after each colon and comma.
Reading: {"value": 1591.76, "unit": "kWh"}
